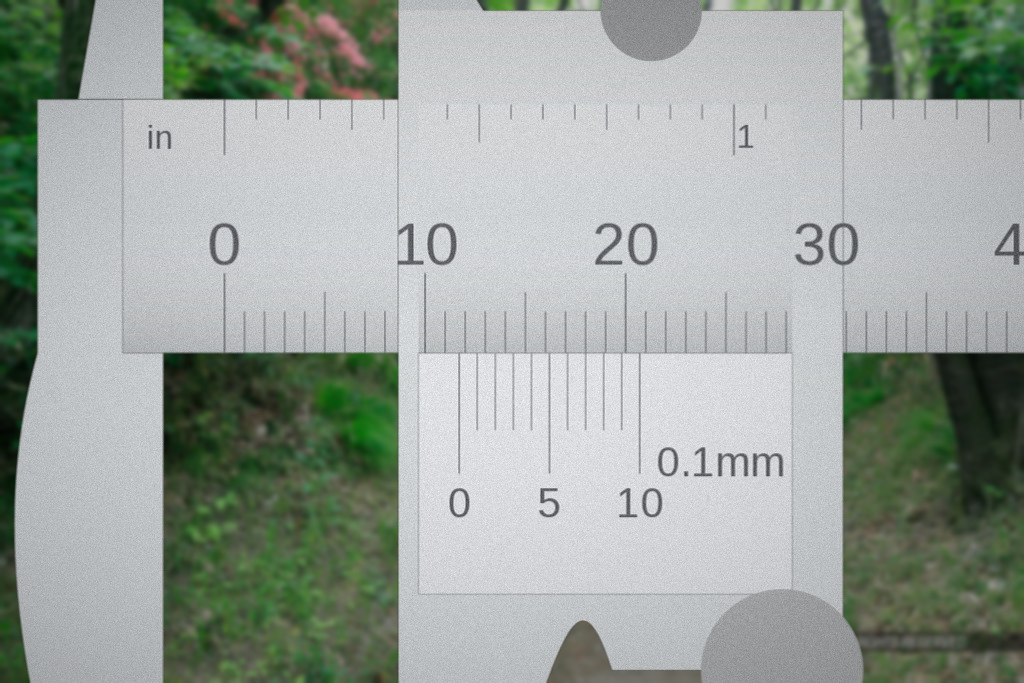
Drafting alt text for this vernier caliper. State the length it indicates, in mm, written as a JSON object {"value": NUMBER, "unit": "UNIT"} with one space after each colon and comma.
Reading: {"value": 11.7, "unit": "mm"}
